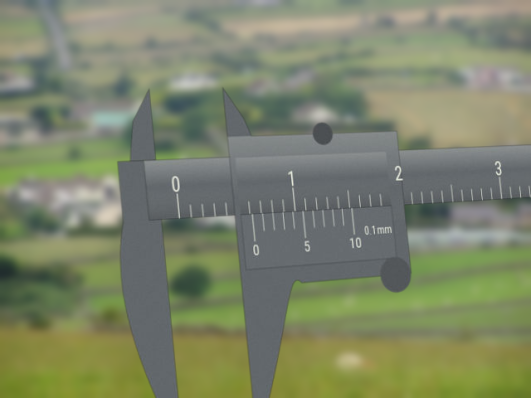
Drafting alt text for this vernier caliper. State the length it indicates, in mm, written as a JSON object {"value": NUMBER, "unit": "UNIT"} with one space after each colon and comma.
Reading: {"value": 6.2, "unit": "mm"}
